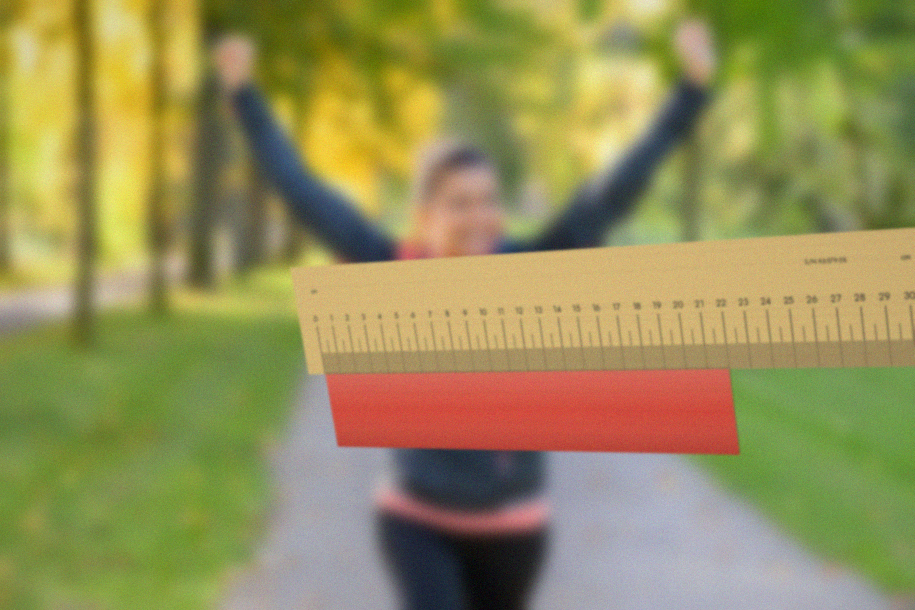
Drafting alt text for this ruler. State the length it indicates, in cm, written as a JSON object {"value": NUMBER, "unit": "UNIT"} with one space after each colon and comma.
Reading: {"value": 22, "unit": "cm"}
